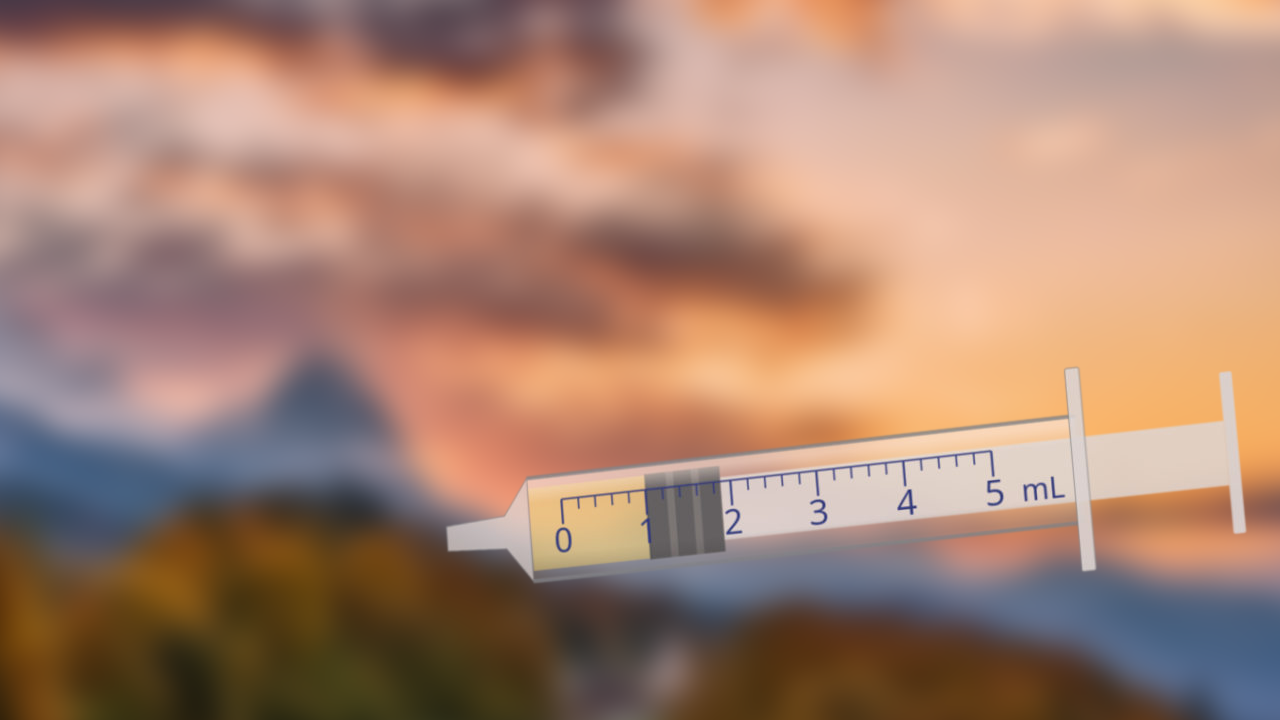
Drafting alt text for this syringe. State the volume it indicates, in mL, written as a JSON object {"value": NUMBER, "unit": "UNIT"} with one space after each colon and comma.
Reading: {"value": 1, "unit": "mL"}
